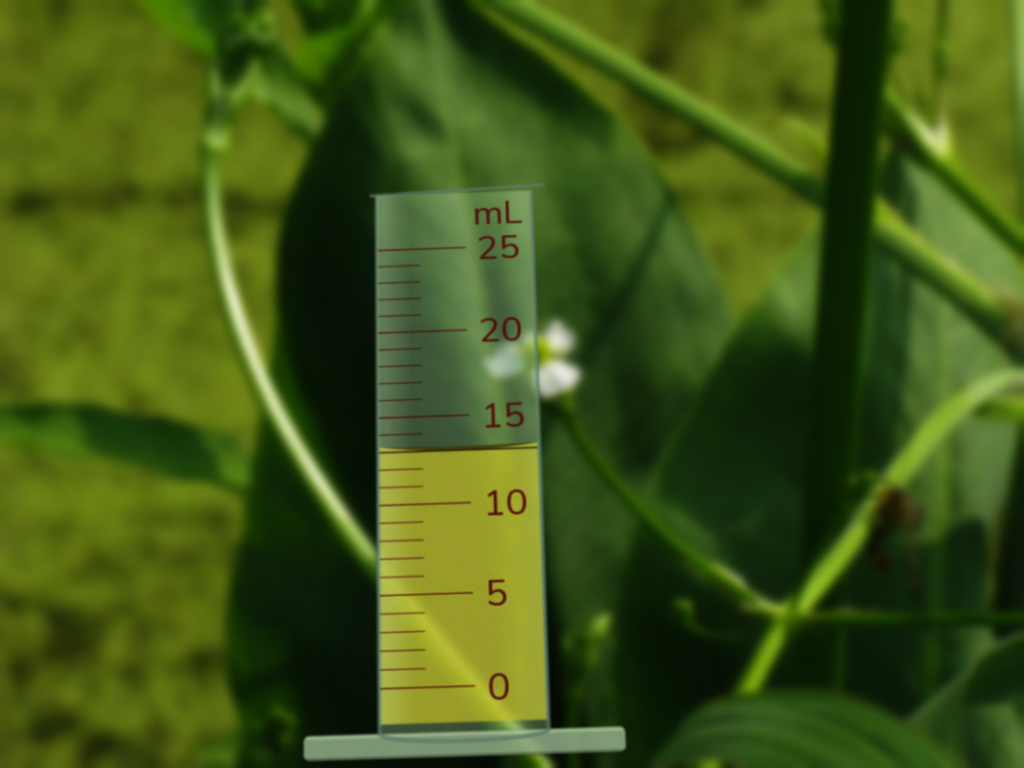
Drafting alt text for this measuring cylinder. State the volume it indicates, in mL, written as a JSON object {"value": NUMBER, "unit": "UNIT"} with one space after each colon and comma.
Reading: {"value": 13, "unit": "mL"}
